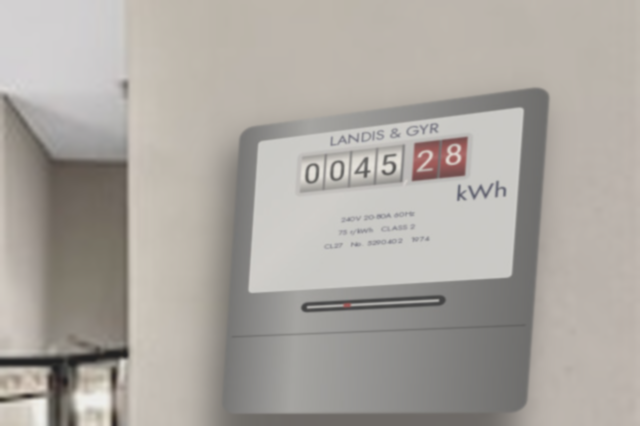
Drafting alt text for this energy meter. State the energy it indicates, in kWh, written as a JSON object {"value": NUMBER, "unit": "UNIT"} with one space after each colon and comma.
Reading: {"value": 45.28, "unit": "kWh"}
